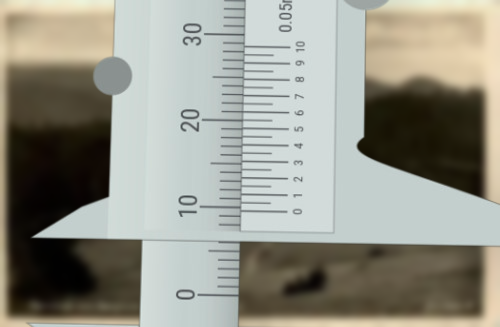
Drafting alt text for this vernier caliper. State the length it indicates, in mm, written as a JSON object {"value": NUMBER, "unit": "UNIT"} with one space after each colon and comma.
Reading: {"value": 9.6, "unit": "mm"}
